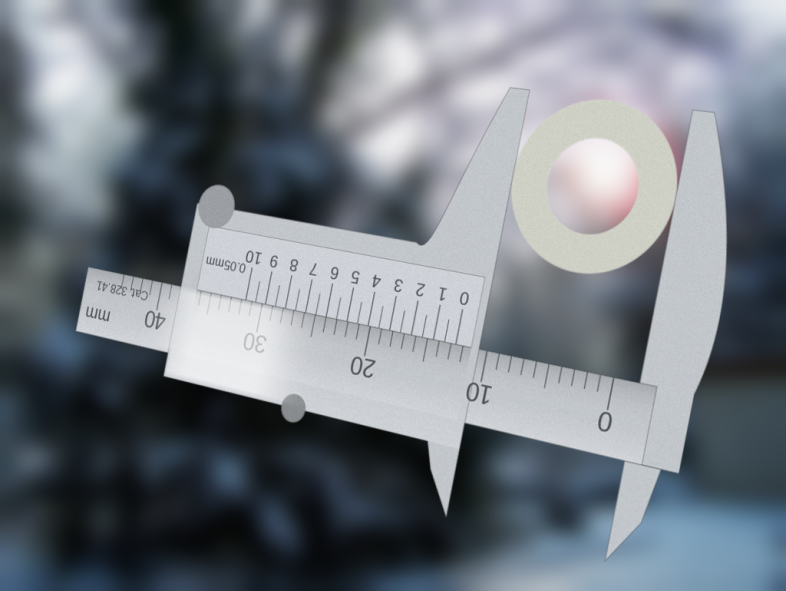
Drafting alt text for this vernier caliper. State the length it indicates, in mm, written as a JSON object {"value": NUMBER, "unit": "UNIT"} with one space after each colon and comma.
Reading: {"value": 12.6, "unit": "mm"}
